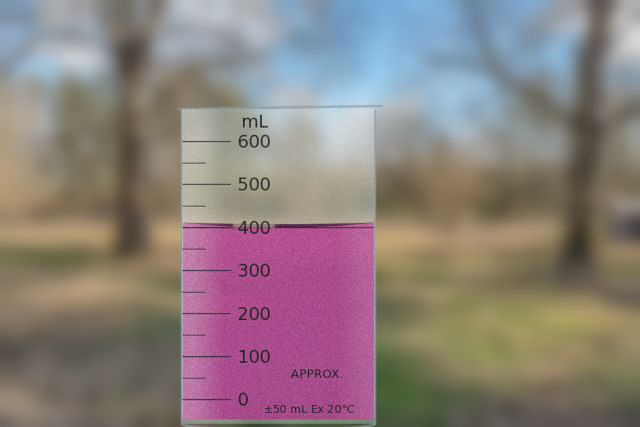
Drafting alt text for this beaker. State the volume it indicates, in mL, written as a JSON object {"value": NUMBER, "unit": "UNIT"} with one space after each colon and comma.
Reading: {"value": 400, "unit": "mL"}
